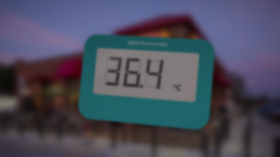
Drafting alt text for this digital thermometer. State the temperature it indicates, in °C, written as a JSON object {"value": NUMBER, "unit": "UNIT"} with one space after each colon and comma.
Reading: {"value": 36.4, "unit": "°C"}
